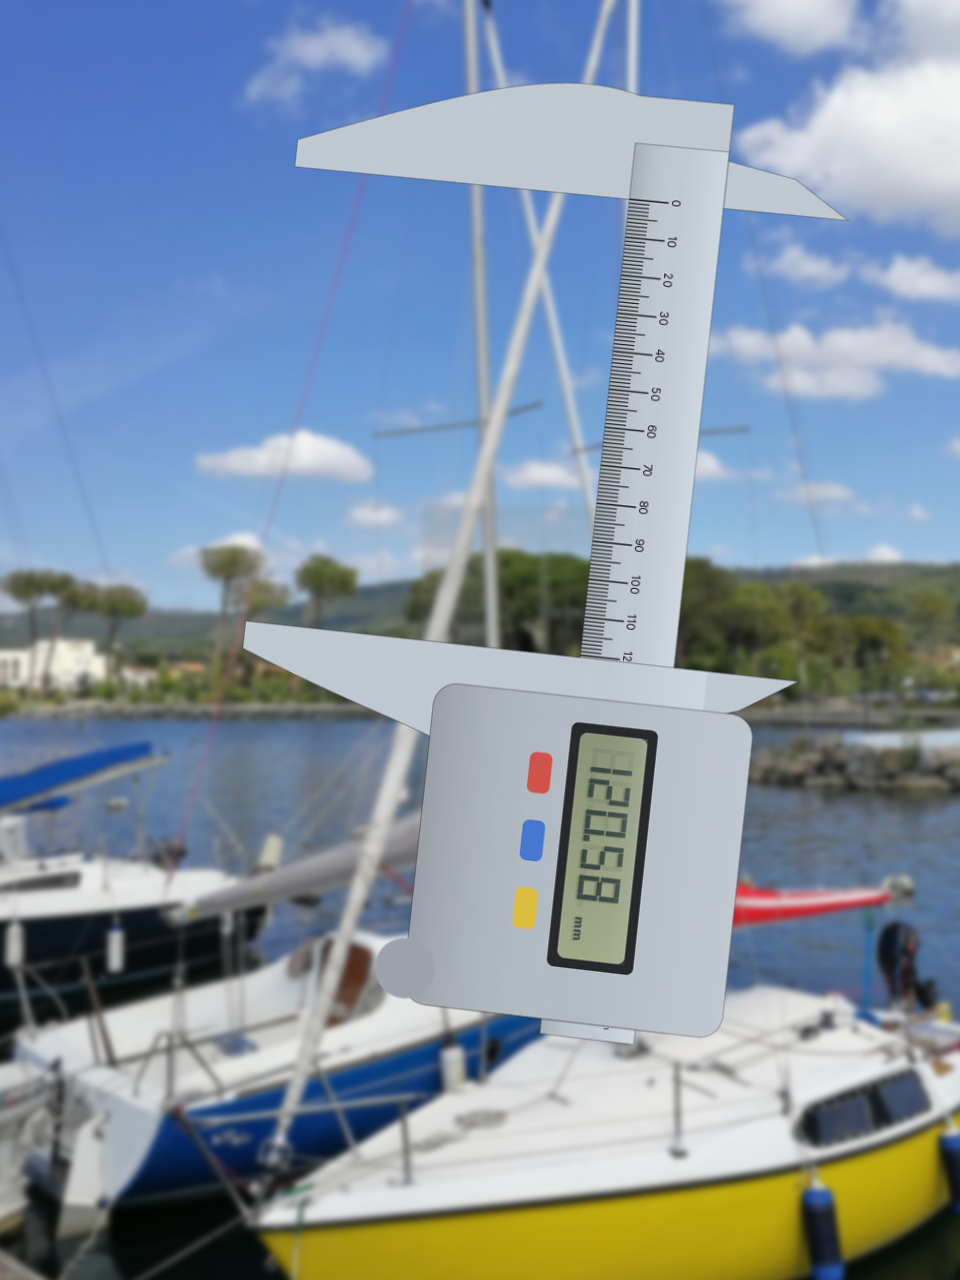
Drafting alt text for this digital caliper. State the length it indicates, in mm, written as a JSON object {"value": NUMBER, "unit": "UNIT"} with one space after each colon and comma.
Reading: {"value": 120.58, "unit": "mm"}
